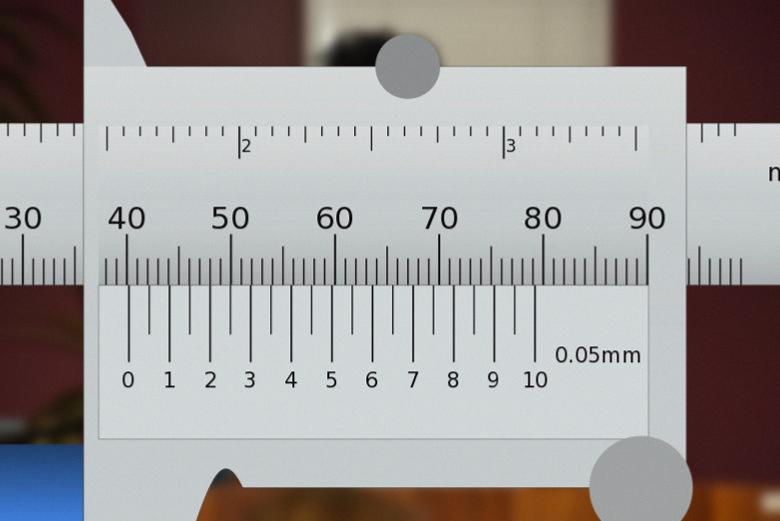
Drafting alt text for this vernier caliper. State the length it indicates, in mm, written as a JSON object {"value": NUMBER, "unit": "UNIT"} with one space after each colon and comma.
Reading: {"value": 40.2, "unit": "mm"}
